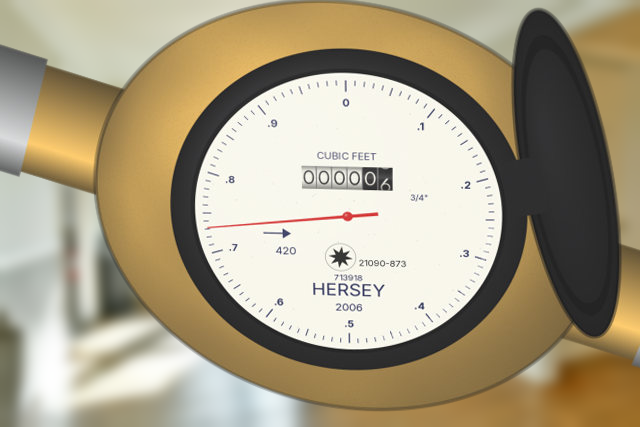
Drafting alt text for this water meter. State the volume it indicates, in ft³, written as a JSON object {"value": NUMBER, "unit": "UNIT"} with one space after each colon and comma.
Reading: {"value": 5.73, "unit": "ft³"}
